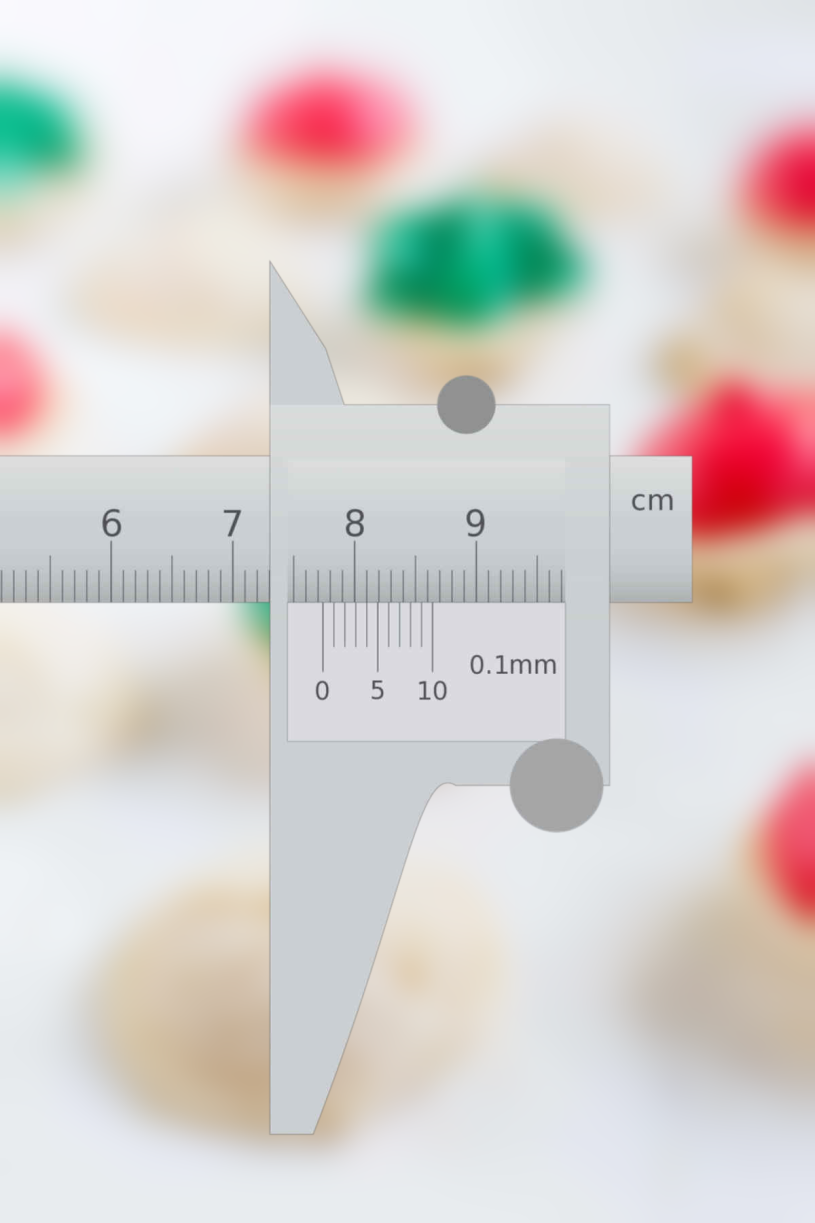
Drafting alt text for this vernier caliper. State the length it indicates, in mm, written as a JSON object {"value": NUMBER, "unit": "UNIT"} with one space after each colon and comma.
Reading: {"value": 77.4, "unit": "mm"}
